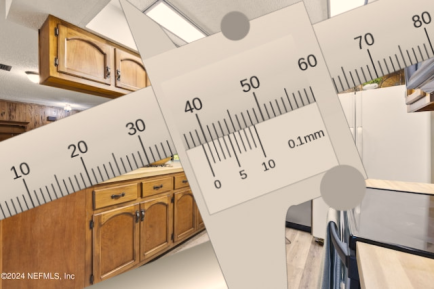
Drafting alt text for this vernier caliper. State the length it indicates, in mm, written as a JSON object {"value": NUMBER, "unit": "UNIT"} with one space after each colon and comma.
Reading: {"value": 39.2, "unit": "mm"}
